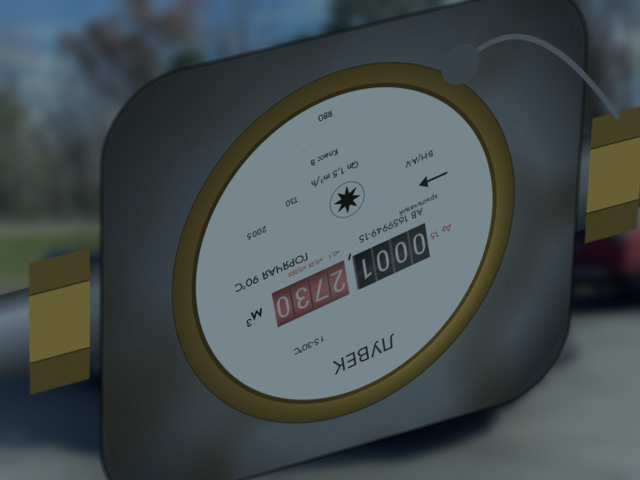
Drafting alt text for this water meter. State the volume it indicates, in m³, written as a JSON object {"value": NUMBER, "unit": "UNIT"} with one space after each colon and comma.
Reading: {"value": 1.2730, "unit": "m³"}
